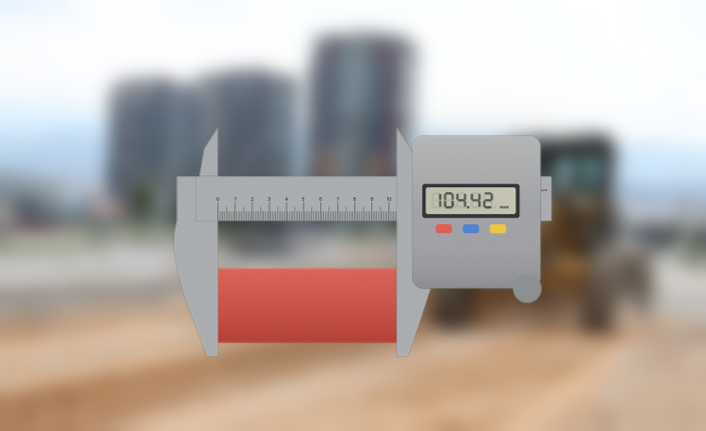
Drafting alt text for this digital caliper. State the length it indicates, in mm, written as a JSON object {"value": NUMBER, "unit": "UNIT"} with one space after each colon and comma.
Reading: {"value": 104.42, "unit": "mm"}
